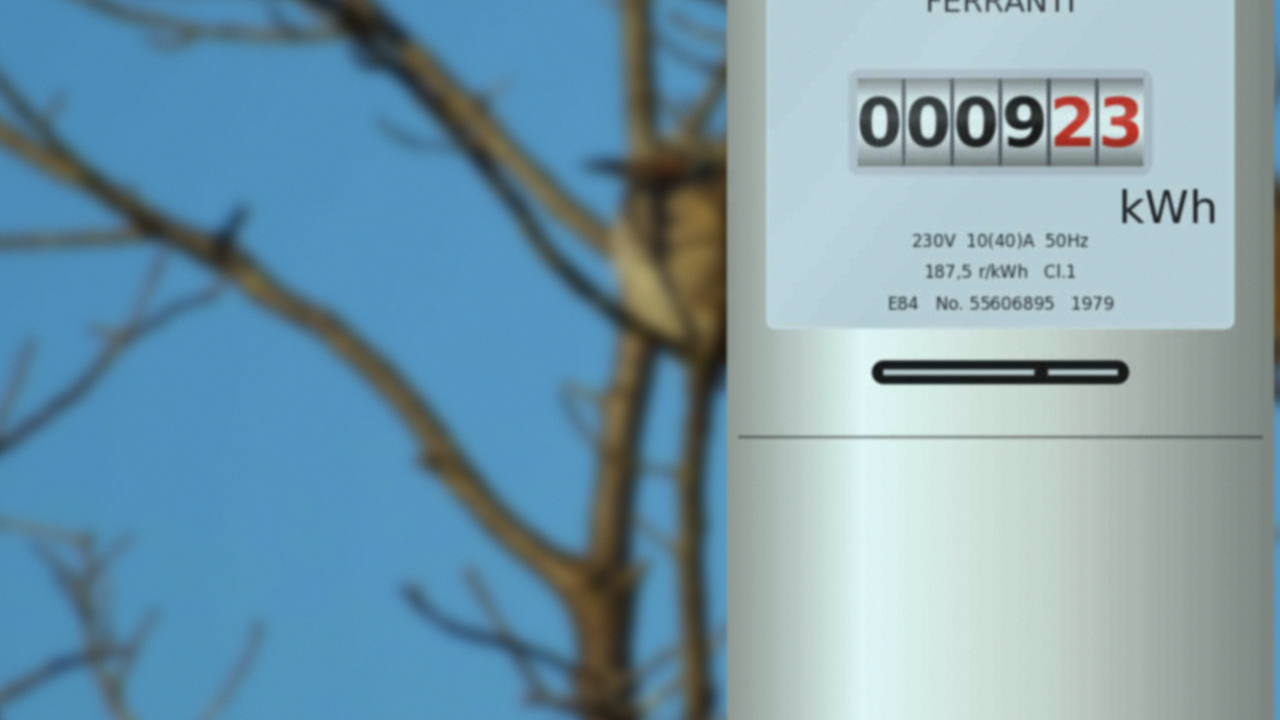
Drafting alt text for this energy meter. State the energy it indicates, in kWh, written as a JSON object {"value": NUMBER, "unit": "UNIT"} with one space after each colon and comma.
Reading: {"value": 9.23, "unit": "kWh"}
